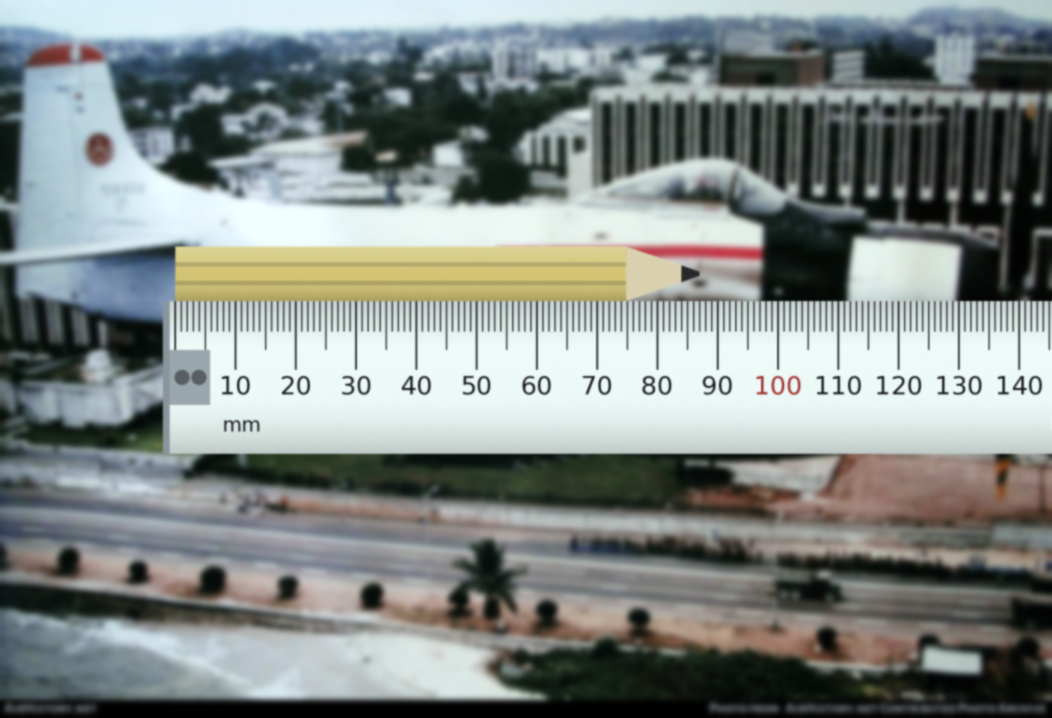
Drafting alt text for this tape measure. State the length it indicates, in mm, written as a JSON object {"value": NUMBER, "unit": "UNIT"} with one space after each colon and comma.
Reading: {"value": 87, "unit": "mm"}
